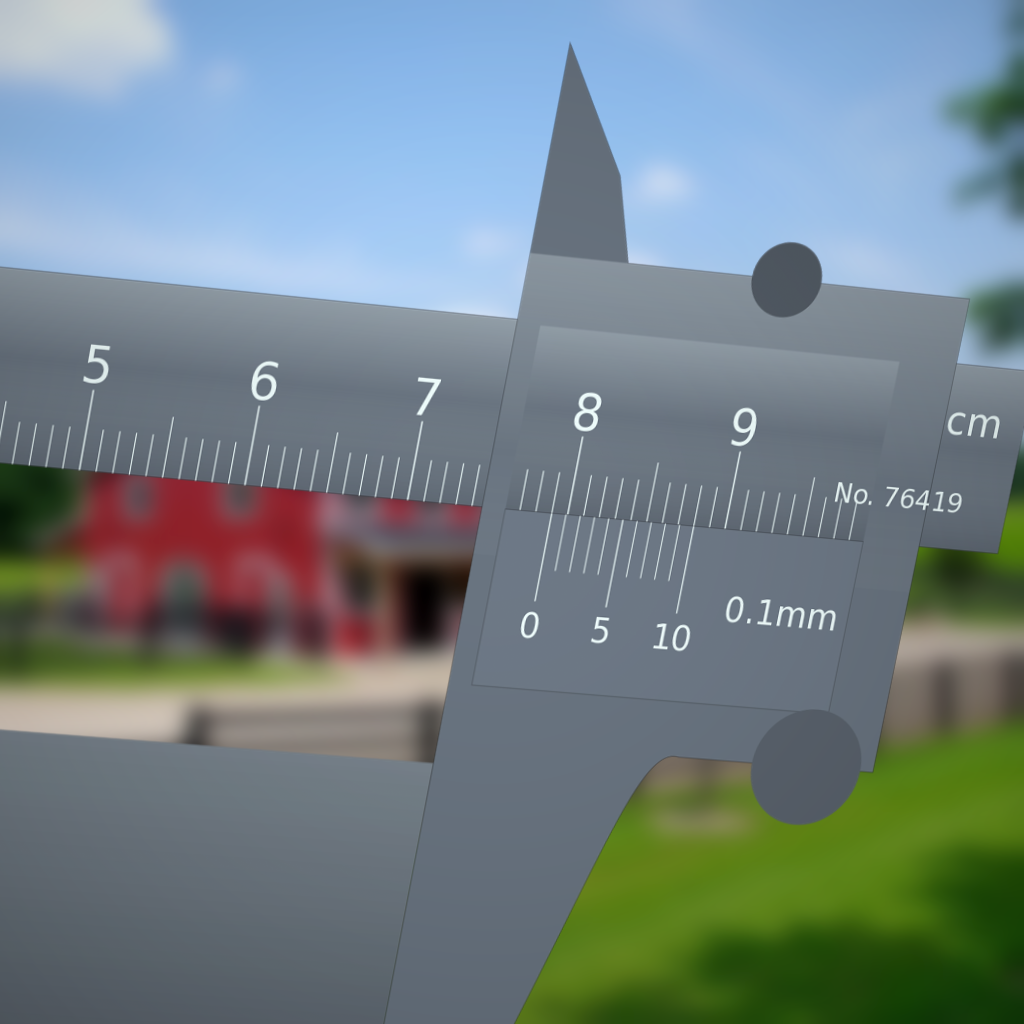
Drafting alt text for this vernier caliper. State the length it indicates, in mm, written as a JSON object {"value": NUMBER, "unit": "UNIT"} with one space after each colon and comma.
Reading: {"value": 79.0, "unit": "mm"}
